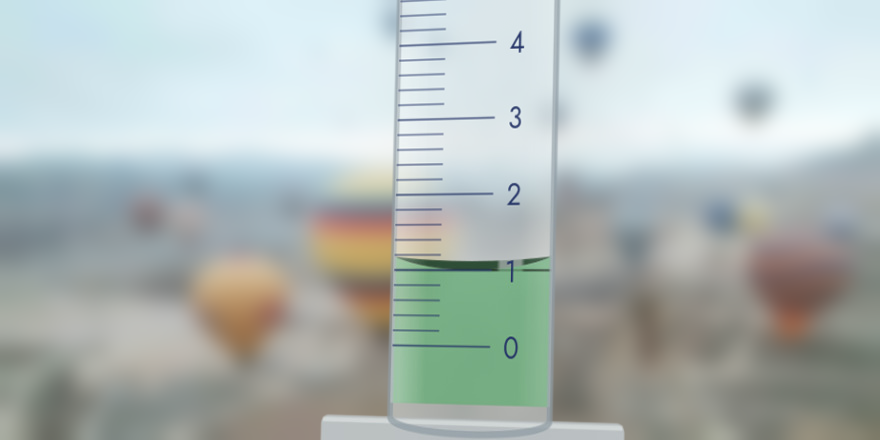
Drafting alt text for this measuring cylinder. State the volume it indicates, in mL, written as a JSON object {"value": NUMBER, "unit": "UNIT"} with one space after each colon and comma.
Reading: {"value": 1, "unit": "mL"}
